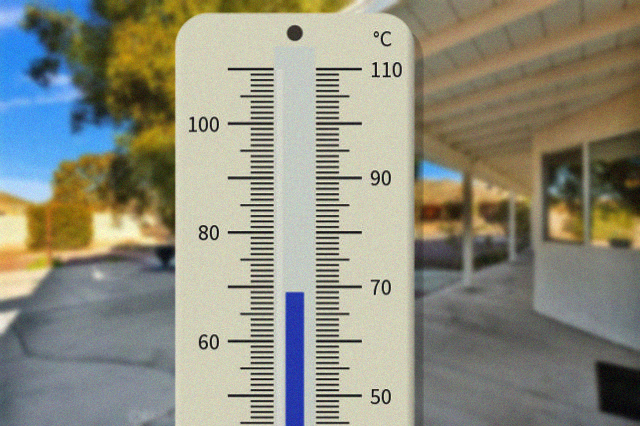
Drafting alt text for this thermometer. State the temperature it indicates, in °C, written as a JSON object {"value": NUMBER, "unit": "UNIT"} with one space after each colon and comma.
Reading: {"value": 69, "unit": "°C"}
